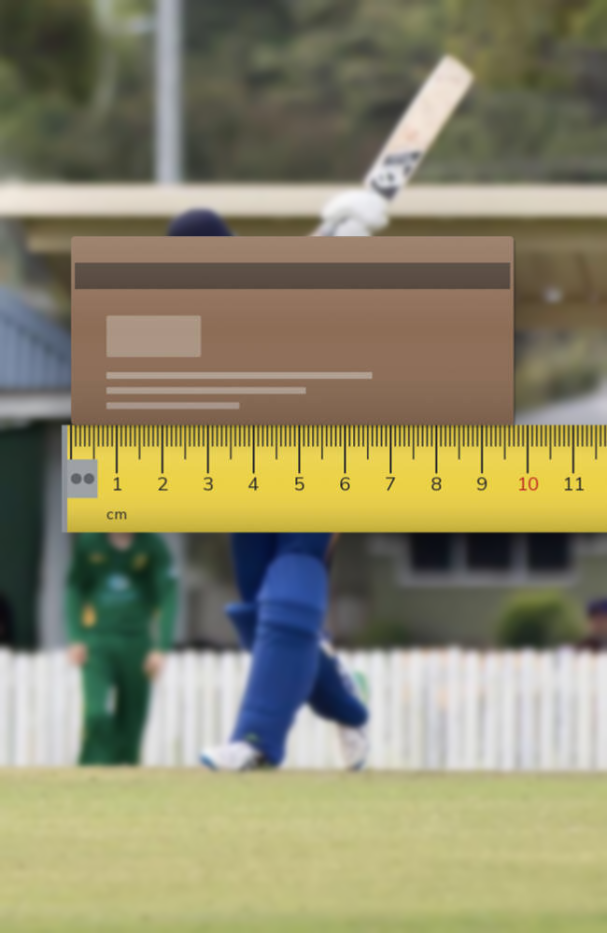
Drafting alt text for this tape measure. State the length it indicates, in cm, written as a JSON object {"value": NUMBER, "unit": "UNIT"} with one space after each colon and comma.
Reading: {"value": 9.7, "unit": "cm"}
